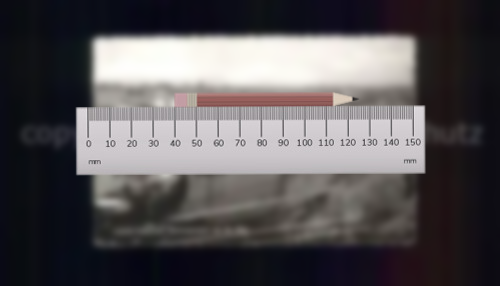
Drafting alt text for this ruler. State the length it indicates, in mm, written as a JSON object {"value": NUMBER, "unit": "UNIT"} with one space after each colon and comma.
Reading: {"value": 85, "unit": "mm"}
